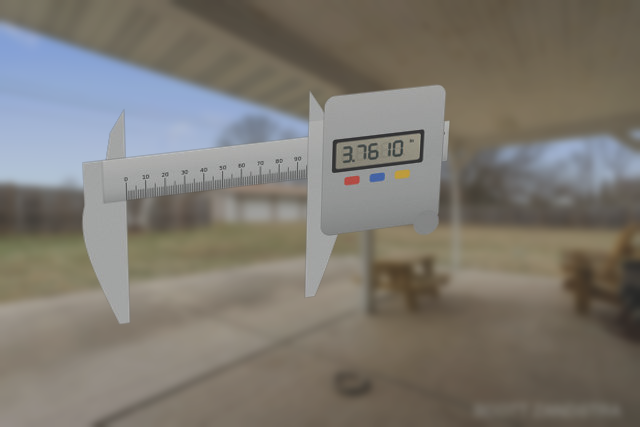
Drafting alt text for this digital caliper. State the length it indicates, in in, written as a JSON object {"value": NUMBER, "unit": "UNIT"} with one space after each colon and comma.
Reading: {"value": 3.7610, "unit": "in"}
